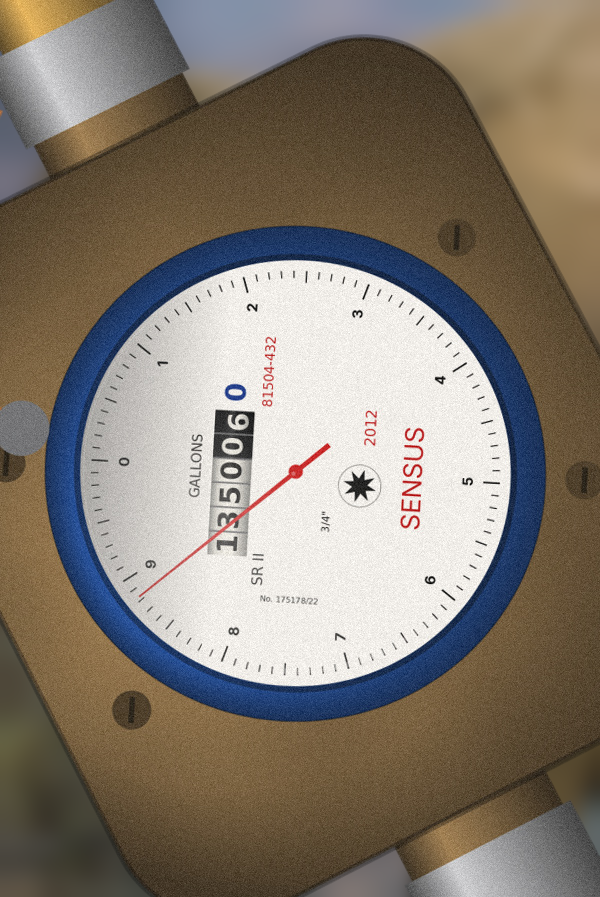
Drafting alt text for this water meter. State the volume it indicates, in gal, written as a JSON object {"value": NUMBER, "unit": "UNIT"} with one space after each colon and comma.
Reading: {"value": 1350058.8, "unit": "gal"}
